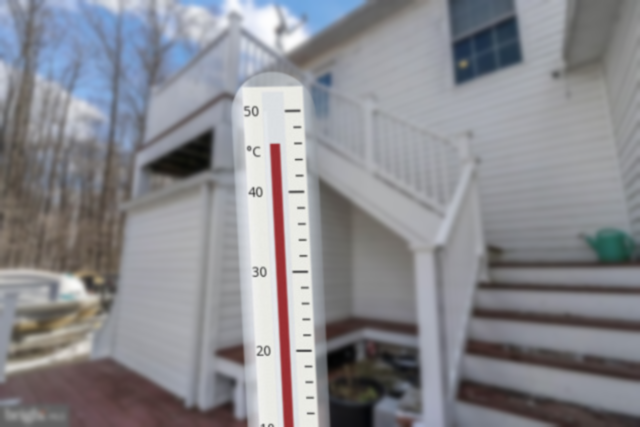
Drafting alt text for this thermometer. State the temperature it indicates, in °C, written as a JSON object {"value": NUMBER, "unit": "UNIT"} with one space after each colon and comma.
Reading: {"value": 46, "unit": "°C"}
